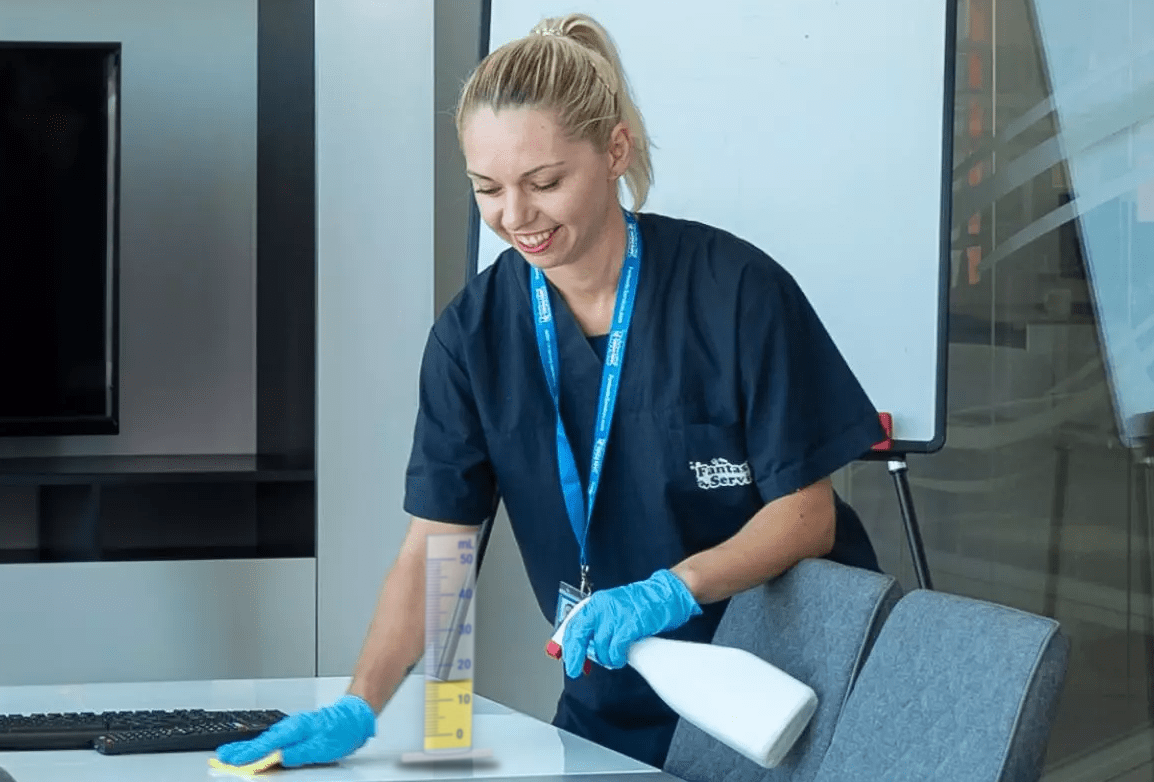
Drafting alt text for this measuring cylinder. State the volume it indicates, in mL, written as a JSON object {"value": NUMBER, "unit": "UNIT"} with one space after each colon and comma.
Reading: {"value": 15, "unit": "mL"}
